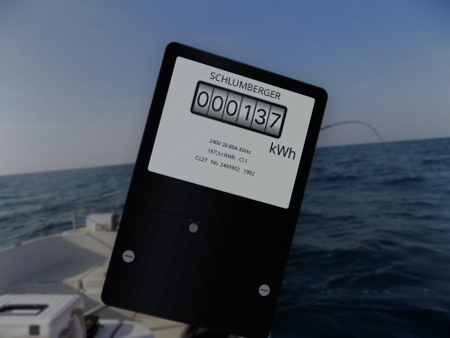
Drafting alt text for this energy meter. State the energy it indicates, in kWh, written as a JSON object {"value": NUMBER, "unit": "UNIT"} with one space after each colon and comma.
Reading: {"value": 137, "unit": "kWh"}
